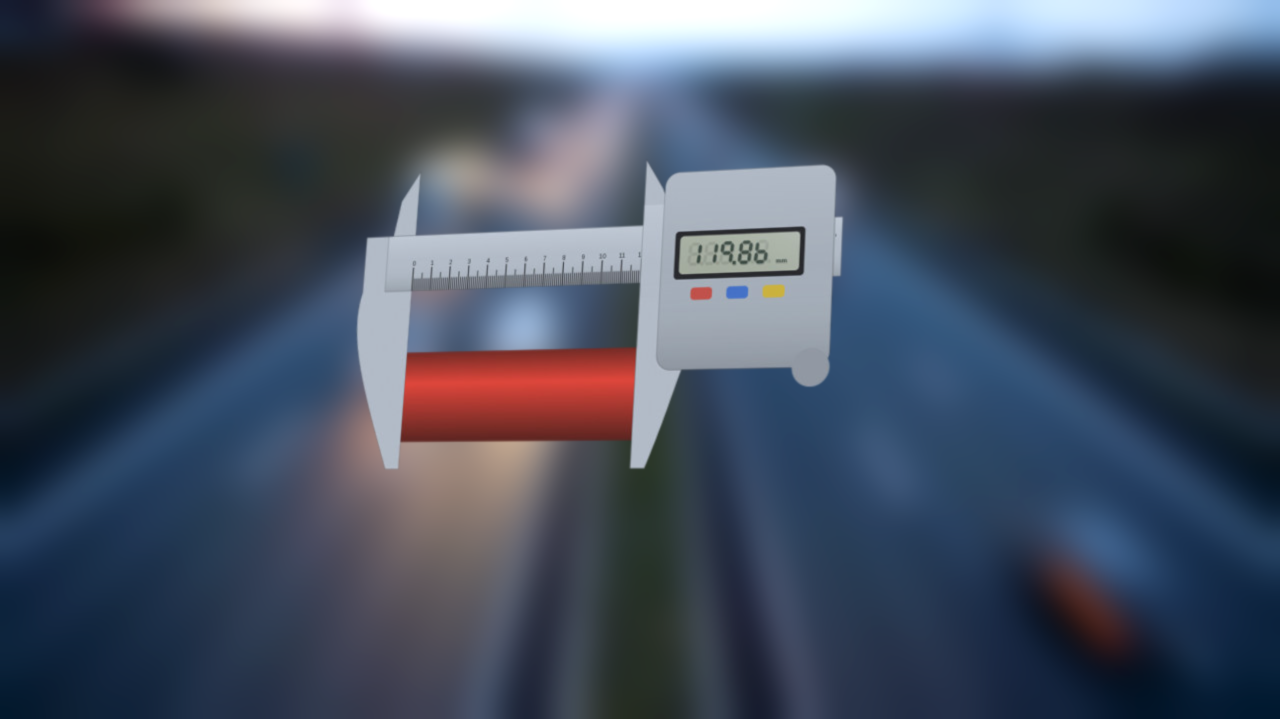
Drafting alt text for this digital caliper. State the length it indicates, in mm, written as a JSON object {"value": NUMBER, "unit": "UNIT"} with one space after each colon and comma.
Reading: {"value": 119.86, "unit": "mm"}
